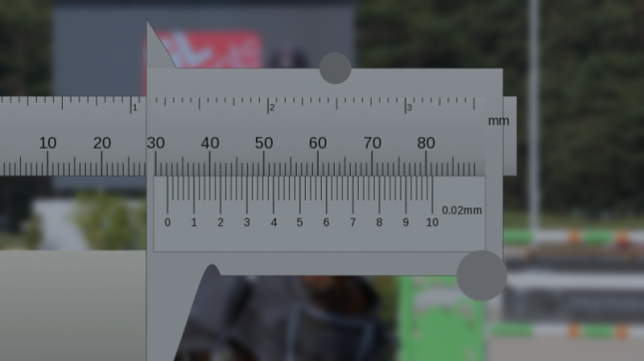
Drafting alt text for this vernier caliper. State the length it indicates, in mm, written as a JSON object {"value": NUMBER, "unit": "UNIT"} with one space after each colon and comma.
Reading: {"value": 32.2, "unit": "mm"}
